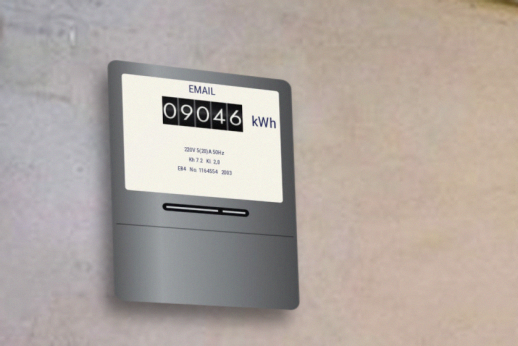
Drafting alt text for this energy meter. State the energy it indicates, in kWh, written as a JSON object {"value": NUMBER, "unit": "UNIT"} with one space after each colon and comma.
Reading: {"value": 9046, "unit": "kWh"}
